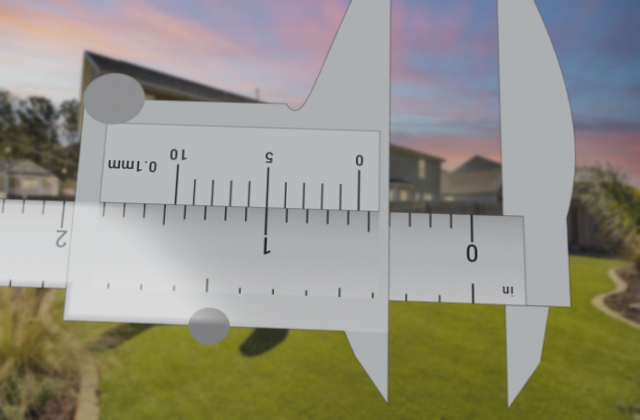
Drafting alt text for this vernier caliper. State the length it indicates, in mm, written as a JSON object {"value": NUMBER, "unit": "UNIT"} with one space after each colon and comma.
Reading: {"value": 5.5, "unit": "mm"}
